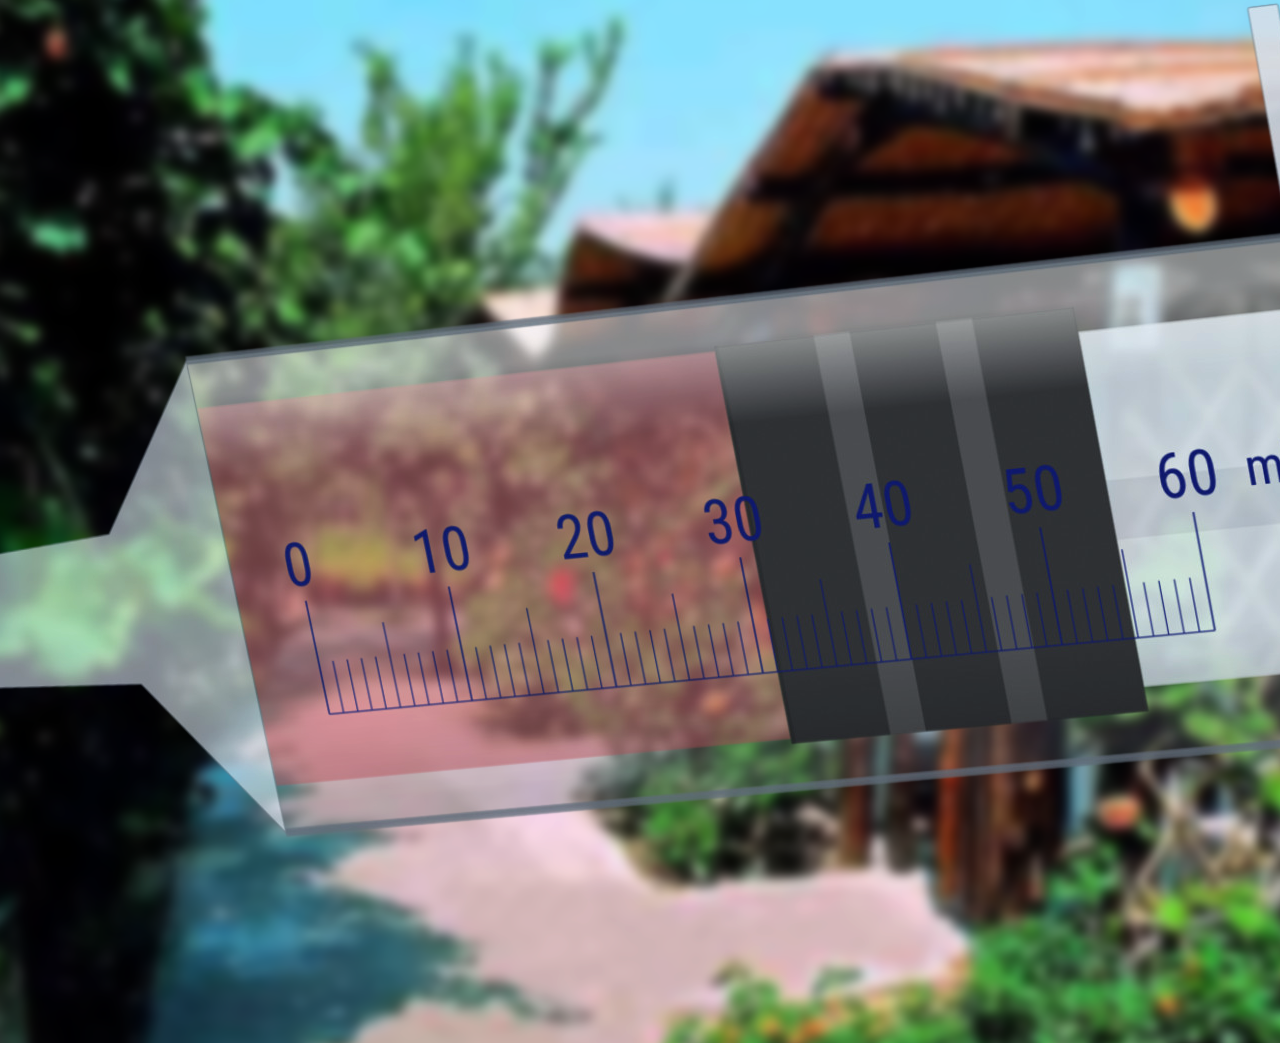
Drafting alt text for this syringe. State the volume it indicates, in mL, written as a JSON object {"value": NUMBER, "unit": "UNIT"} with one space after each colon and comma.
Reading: {"value": 31, "unit": "mL"}
